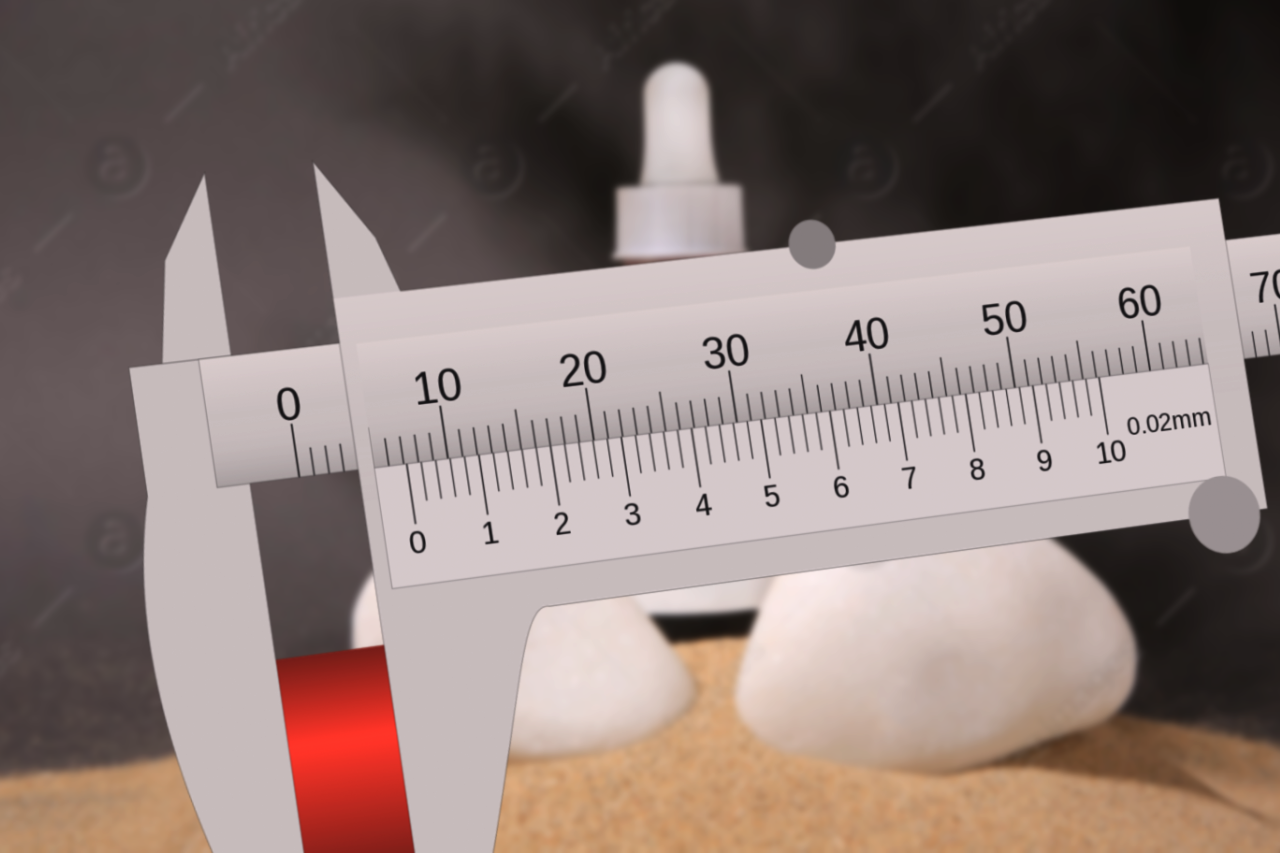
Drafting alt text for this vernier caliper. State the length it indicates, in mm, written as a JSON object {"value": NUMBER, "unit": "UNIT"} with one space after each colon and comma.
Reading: {"value": 7.2, "unit": "mm"}
